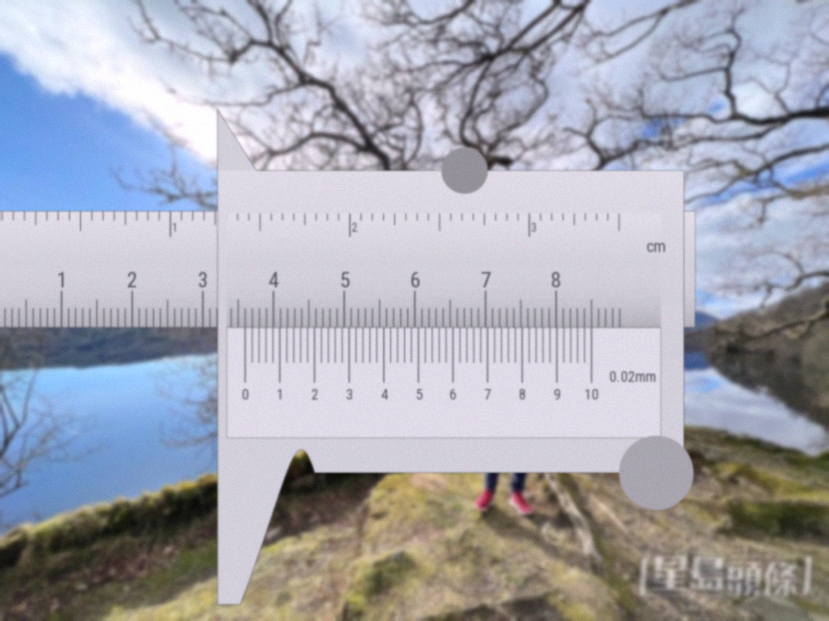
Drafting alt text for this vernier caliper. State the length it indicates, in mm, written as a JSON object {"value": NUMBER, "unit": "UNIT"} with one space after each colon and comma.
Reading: {"value": 36.0, "unit": "mm"}
